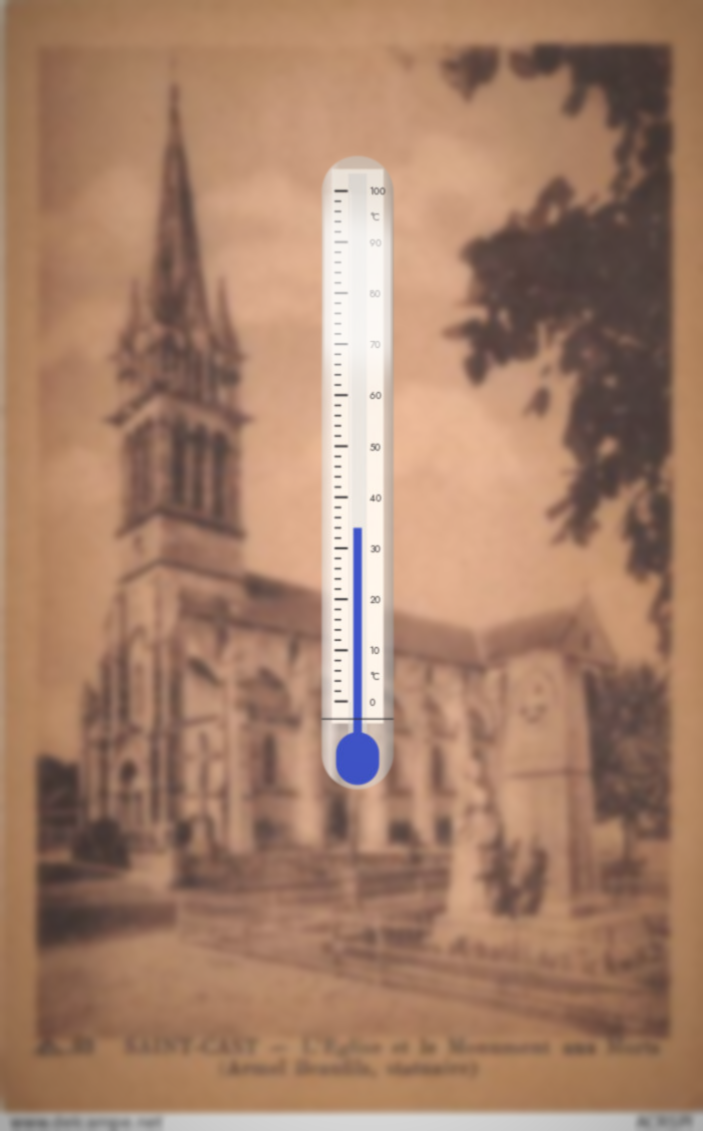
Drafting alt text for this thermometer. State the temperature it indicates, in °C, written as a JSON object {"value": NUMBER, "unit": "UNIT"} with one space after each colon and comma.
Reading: {"value": 34, "unit": "°C"}
